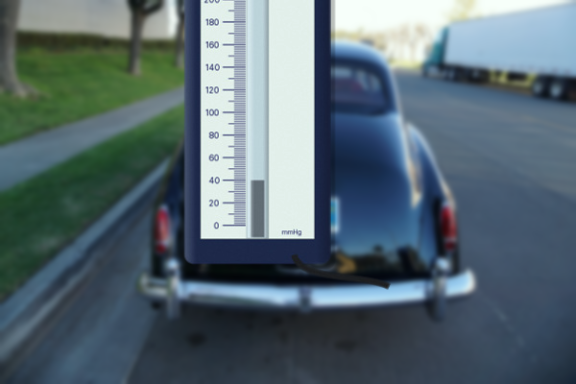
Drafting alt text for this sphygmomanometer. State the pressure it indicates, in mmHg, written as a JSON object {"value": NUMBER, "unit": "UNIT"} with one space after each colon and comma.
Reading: {"value": 40, "unit": "mmHg"}
